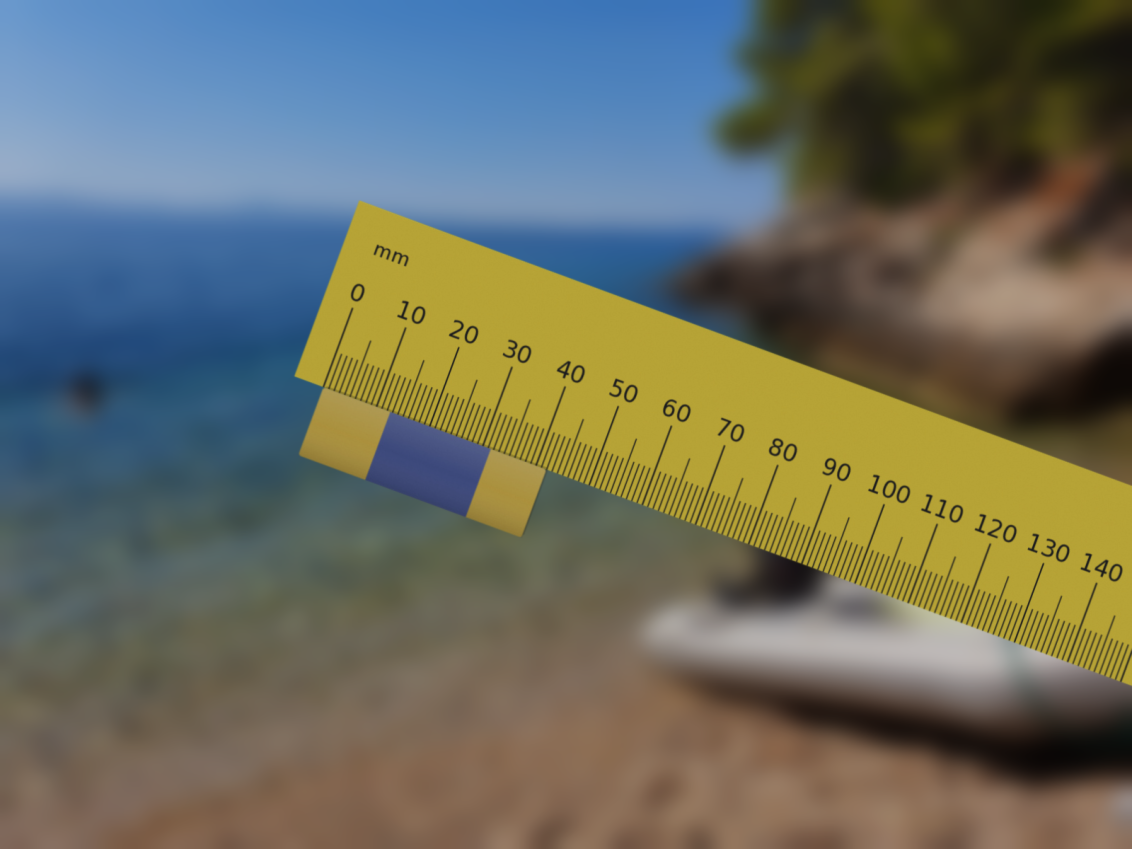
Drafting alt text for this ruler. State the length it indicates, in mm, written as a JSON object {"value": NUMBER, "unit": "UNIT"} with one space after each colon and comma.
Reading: {"value": 42, "unit": "mm"}
